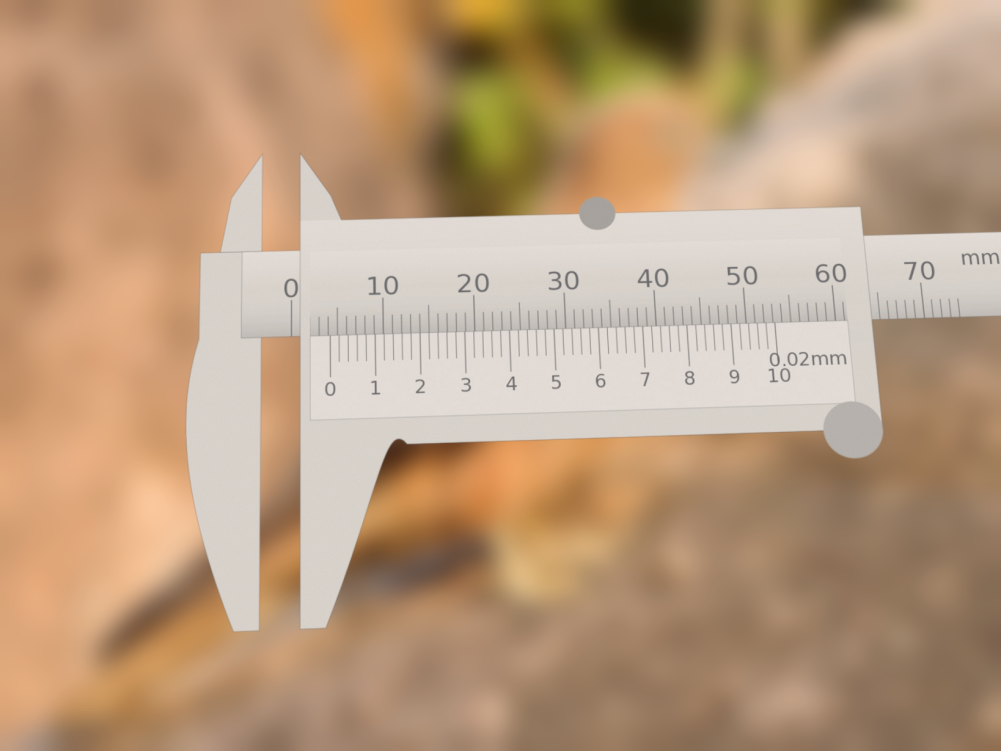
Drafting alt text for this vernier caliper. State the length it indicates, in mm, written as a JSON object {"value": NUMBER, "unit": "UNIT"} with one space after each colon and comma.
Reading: {"value": 4.2, "unit": "mm"}
